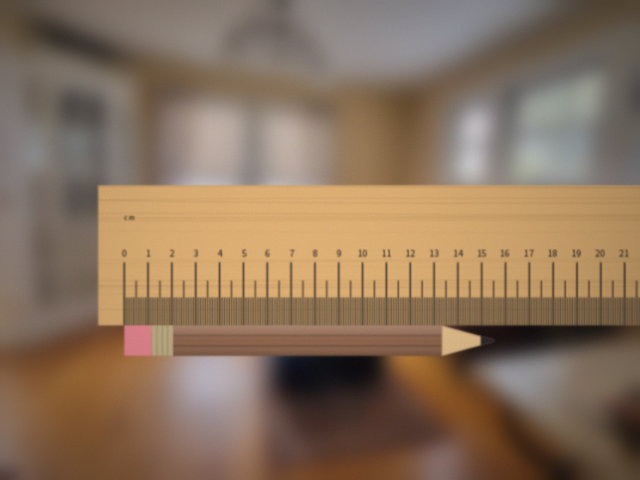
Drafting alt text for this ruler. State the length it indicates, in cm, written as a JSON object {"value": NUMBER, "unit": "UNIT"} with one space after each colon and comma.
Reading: {"value": 15.5, "unit": "cm"}
